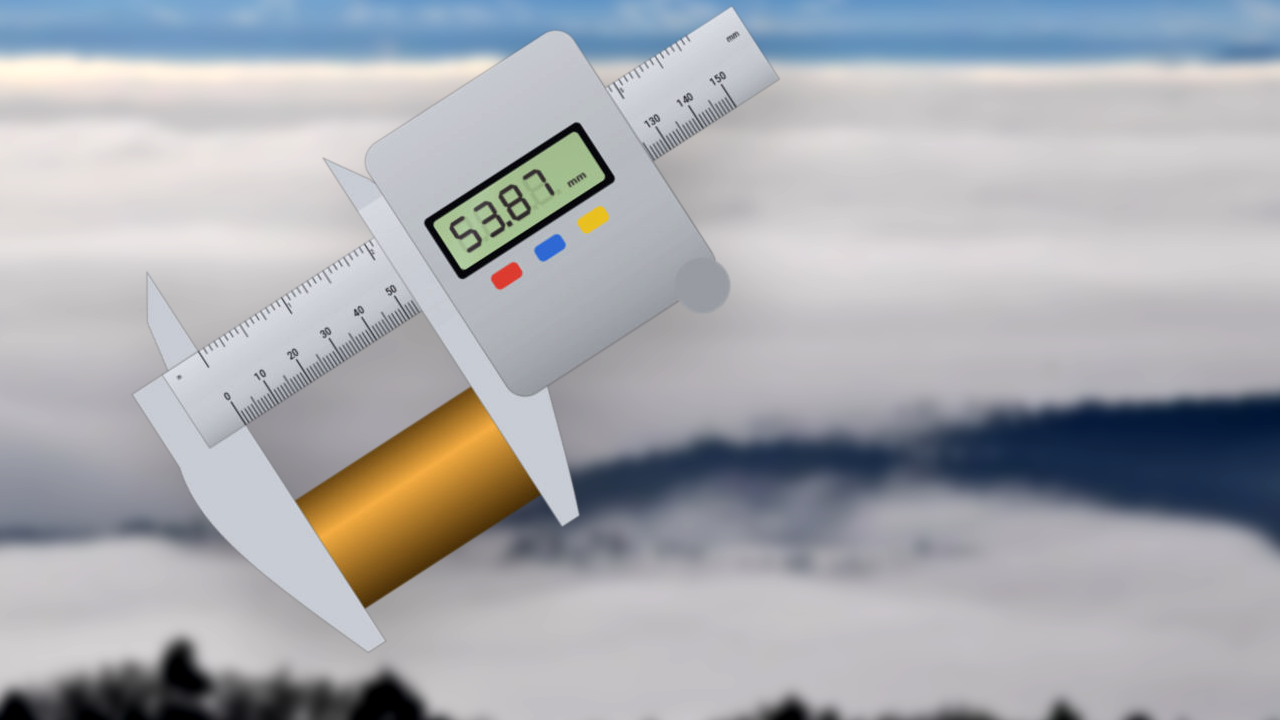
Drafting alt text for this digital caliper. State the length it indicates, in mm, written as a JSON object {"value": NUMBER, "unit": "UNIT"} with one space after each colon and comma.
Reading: {"value": 53.87, "unit": "mm"}
